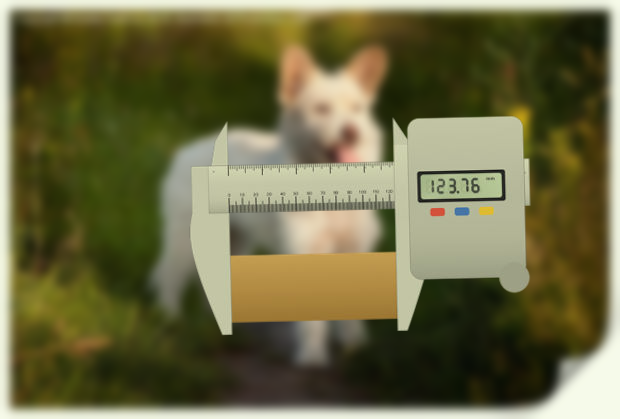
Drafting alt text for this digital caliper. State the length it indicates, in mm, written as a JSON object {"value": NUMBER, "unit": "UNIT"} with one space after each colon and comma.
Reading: {"value": 123.76, "unit": "mm"}
